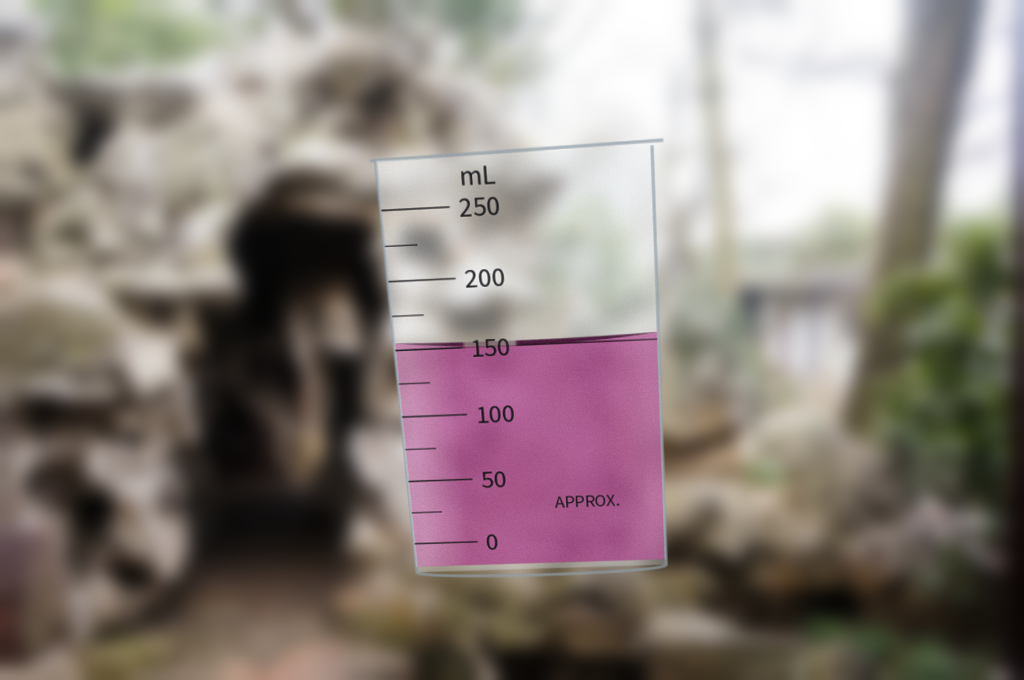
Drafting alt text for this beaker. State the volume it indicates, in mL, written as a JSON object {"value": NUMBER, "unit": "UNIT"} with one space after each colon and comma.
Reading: {"value": 150, "unit": "mL"}
